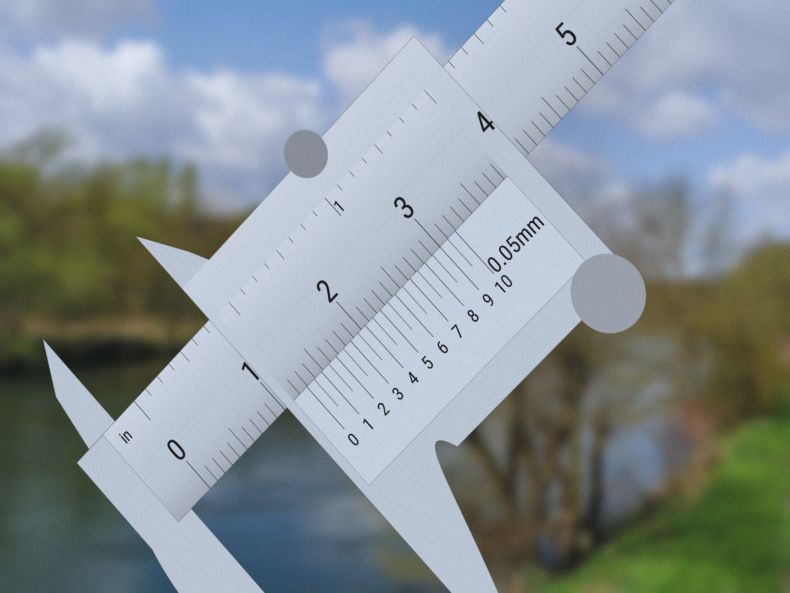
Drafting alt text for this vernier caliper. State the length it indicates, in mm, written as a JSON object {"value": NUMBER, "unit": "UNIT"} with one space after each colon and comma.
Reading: {"value": 12.9, "unit": "mm"}
